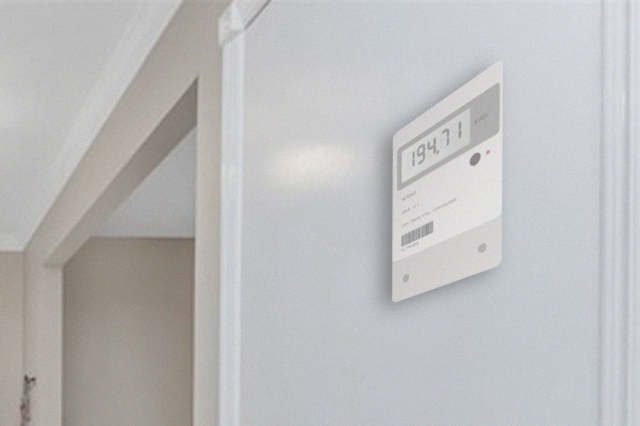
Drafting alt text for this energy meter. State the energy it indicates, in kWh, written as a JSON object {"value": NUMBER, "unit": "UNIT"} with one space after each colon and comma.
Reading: {"value": 194.71, "unit": "kWh"}
